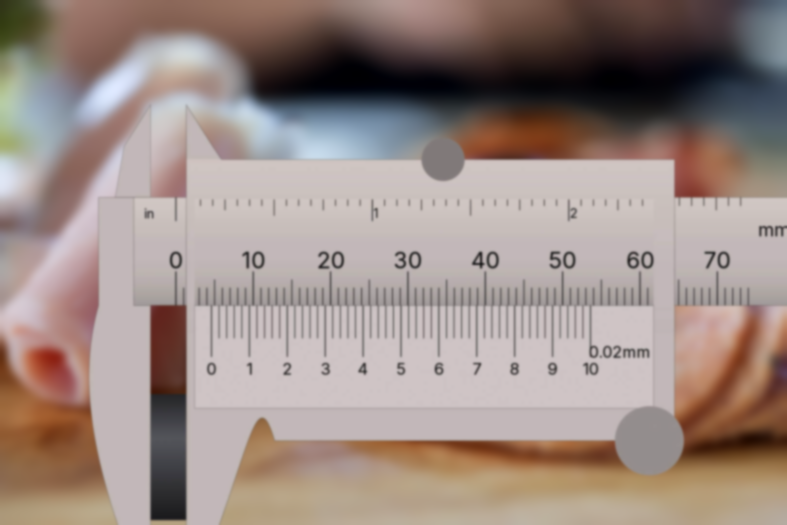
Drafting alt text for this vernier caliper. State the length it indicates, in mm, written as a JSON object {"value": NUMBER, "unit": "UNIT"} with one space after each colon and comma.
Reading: {"value": 4.6, "unit": "mm"}
